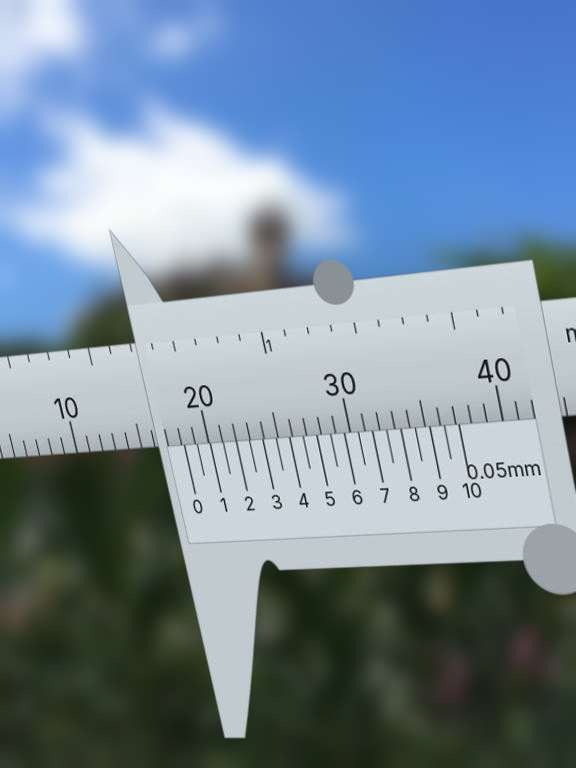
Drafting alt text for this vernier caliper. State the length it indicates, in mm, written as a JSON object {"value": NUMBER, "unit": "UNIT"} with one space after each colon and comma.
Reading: {"value": 18.2, "unit": "mm"}
